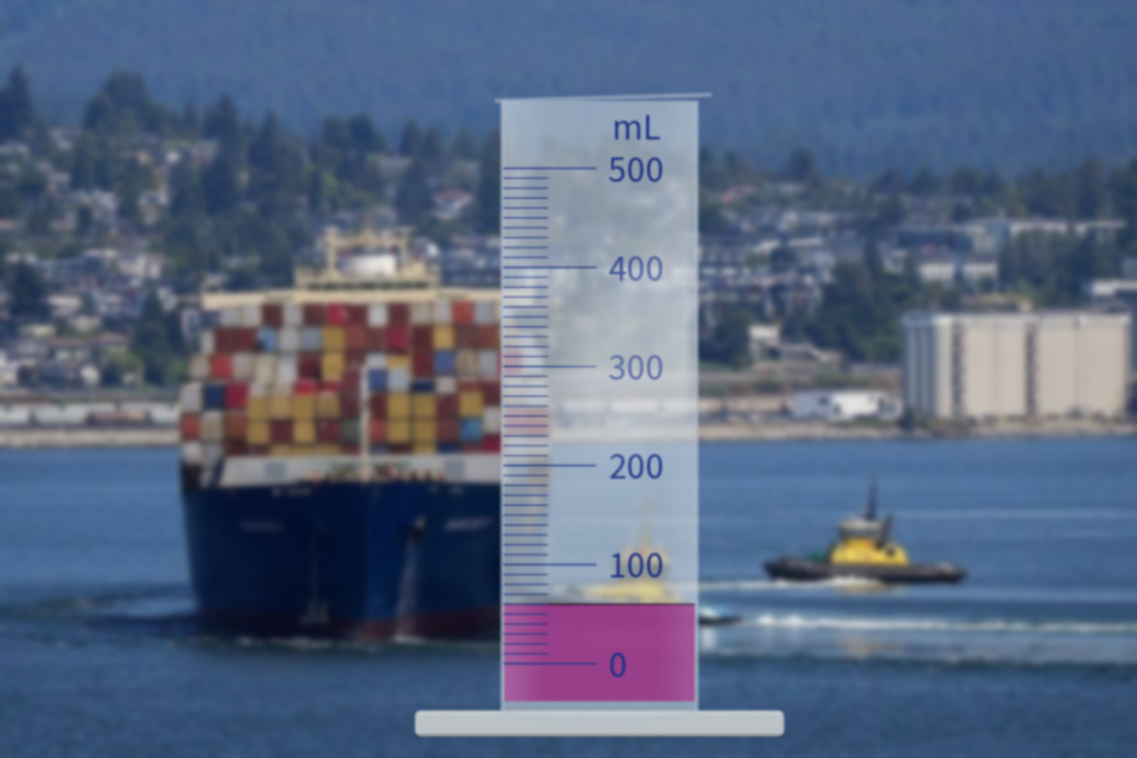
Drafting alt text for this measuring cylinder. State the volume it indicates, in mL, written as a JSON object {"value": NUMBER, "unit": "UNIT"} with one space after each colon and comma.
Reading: {"value": 60, "unit": "mL"}
